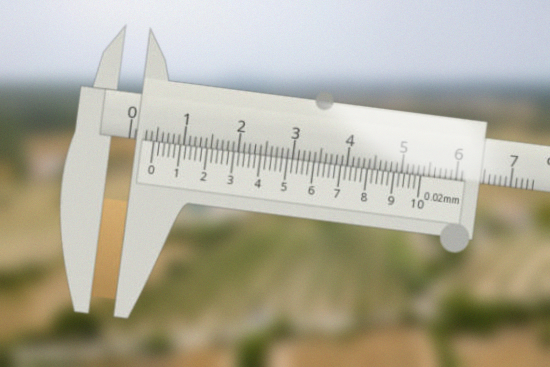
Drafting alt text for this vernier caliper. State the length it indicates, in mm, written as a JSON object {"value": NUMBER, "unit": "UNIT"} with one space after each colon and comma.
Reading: {"value": 4.5, "unit": "mm"}
